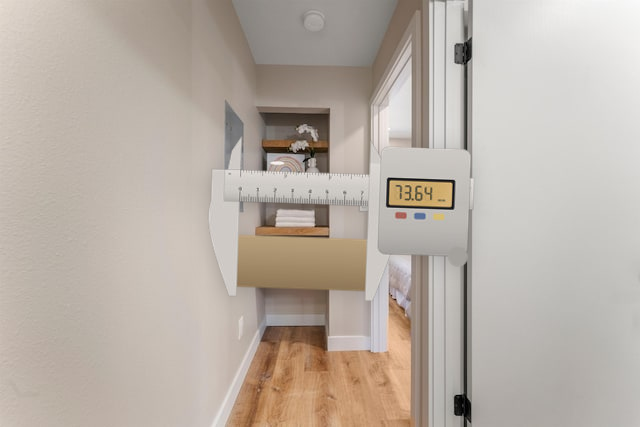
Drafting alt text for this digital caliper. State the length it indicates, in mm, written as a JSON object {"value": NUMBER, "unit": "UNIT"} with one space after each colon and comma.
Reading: {"value": 73.64, "unit": "mm"}
